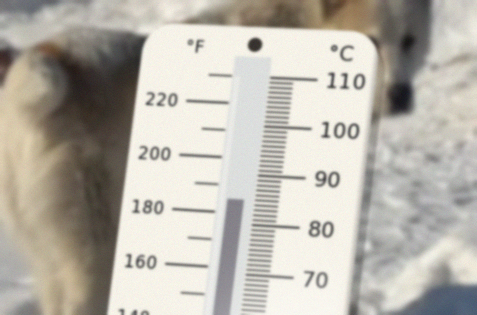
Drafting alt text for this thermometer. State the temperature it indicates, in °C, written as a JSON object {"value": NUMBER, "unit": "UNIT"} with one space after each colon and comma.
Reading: {"value": 85, "unit": "°C"}
